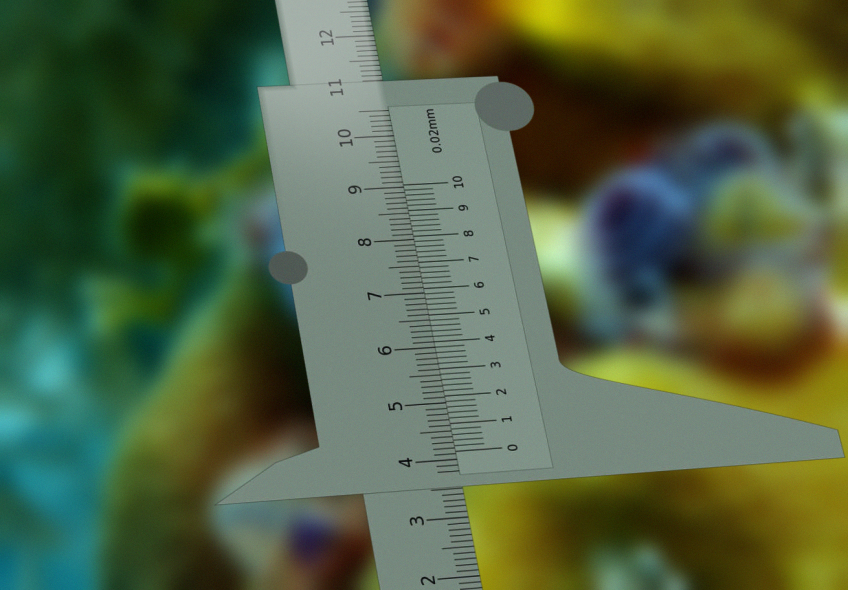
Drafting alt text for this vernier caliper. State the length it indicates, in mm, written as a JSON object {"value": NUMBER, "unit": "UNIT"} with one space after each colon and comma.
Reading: {"value": 41.4, "unit": "mm"}
